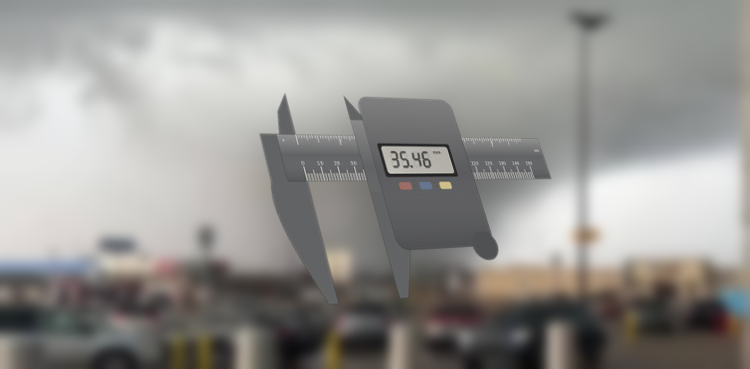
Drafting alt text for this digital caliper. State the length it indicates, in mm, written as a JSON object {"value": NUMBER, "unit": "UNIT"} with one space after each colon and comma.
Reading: {"value": 35.46, "unit": "mm"}
